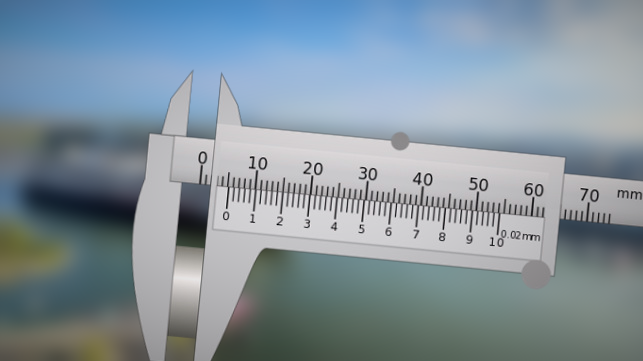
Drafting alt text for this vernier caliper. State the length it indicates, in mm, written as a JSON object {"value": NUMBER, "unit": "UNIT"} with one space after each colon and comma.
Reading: {"value": 5.2, "unit": "mm"}
